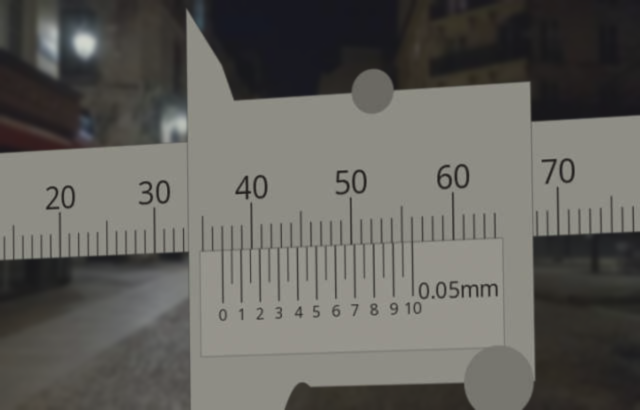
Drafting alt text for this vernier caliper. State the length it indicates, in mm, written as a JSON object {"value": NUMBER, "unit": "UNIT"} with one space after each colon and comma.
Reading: {"value": 37.0, "unit": "mm"}
